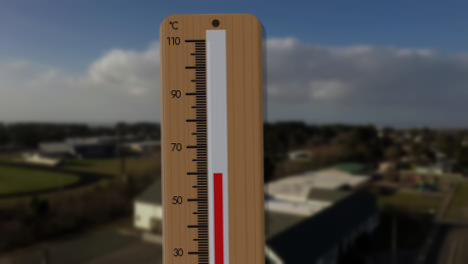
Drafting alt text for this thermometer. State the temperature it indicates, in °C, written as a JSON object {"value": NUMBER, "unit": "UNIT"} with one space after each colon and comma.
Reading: {"value": 60, "unit": "°C"}
